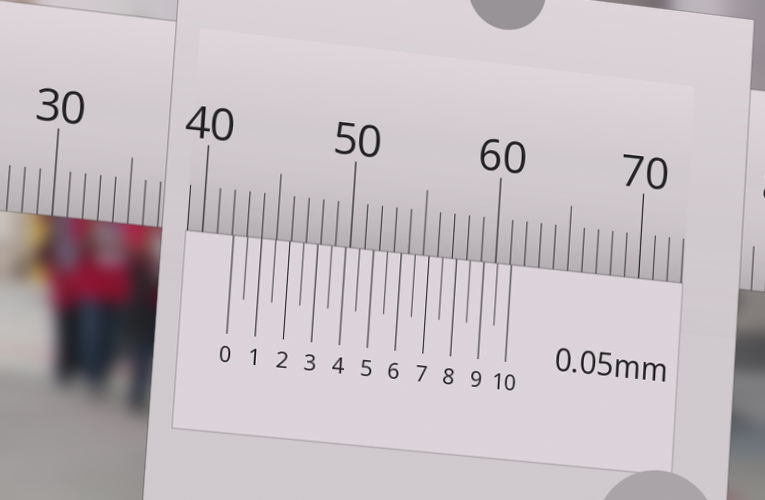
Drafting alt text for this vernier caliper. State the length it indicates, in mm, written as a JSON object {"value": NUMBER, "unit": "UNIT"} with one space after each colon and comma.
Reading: {"value": 42.1, "unit": "mm"}
